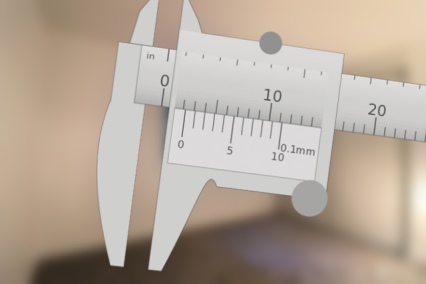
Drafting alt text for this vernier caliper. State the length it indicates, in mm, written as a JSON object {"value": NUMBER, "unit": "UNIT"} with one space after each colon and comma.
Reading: {"value": 2.2, "unit": "mm"}
